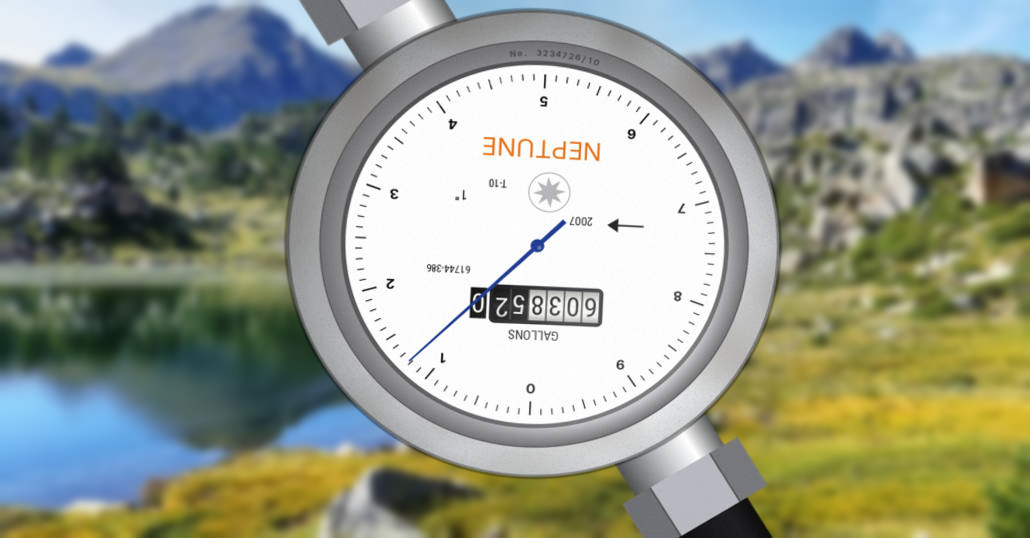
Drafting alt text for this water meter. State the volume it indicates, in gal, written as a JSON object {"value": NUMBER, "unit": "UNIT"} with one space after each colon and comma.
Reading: {"value": 6038521.2, "unit": "gal"}
